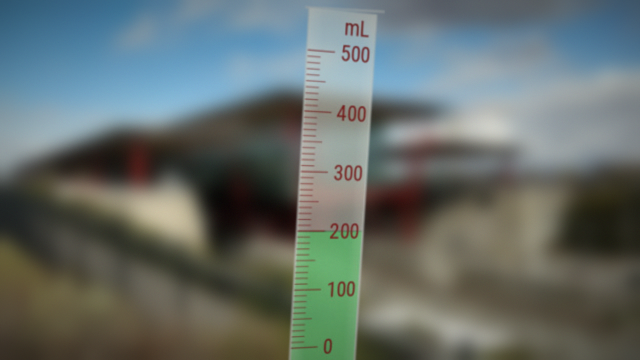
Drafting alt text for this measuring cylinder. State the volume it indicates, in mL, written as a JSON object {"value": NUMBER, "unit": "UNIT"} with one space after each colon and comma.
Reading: {"value": 200, "unit": "mL"}
